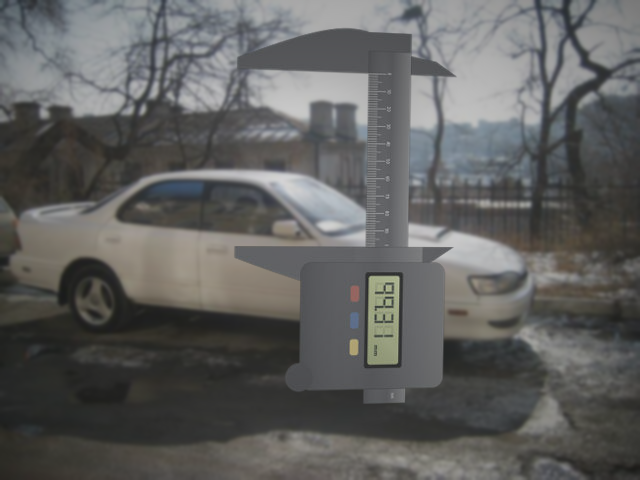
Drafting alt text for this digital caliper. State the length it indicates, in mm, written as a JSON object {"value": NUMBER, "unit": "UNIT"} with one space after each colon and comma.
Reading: {"value": 99.31, "unit": "mm"}
